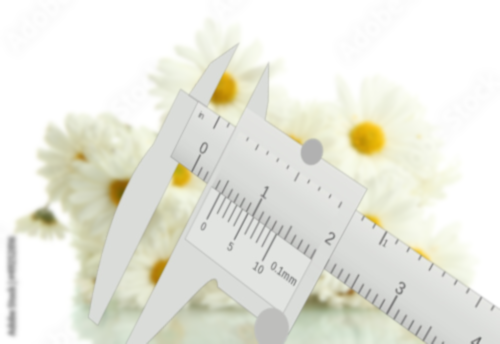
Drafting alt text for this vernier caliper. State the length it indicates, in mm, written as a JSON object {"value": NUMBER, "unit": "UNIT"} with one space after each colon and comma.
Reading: {"value": 4.8, "unit": "mm"}
